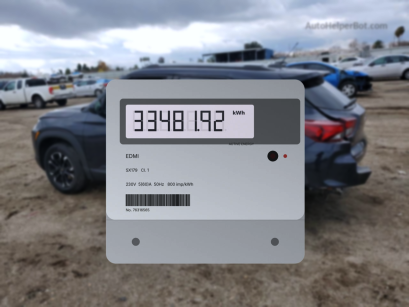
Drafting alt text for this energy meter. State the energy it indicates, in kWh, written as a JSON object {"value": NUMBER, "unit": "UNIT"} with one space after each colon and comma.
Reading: {"value": 33481.92, "unit": "kWh"}
